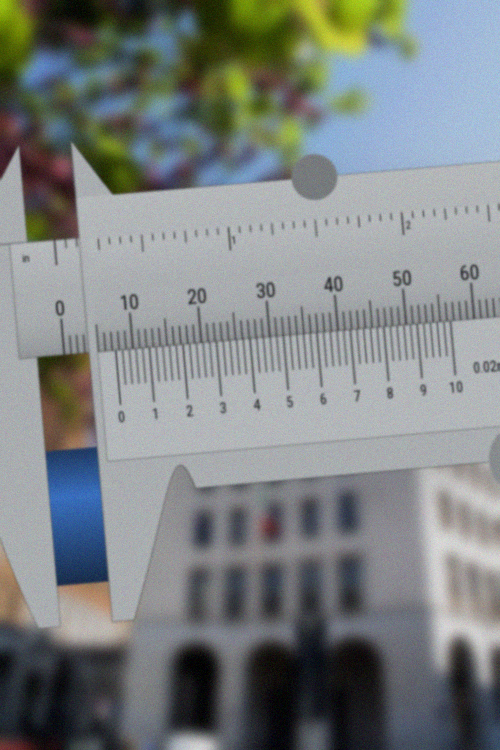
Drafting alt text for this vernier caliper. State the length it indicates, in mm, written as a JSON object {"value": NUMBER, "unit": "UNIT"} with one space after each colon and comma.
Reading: {"value": 7.5, "unit": "mm"}
